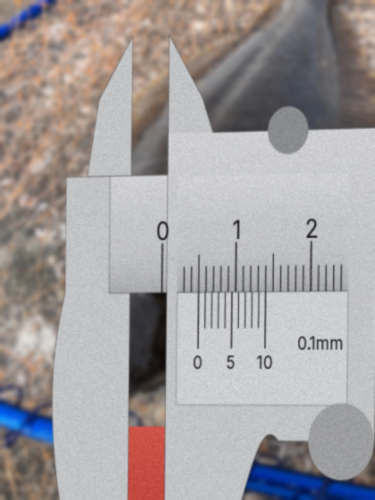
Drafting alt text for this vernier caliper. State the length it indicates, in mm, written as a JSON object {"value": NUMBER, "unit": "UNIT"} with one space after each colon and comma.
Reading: {"value": 5.0, "unit": "mm"}
